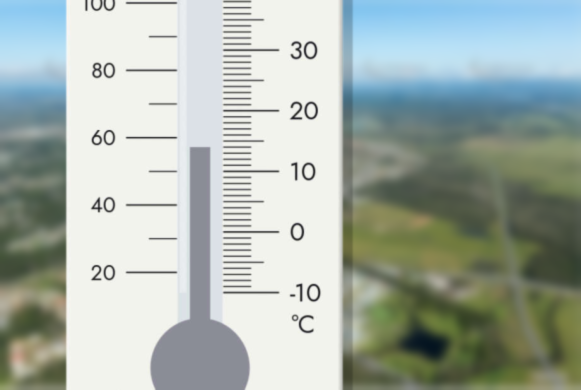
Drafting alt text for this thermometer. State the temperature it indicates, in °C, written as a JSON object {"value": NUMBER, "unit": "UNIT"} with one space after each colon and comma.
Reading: {"value": 14, "unit": "°C"}
